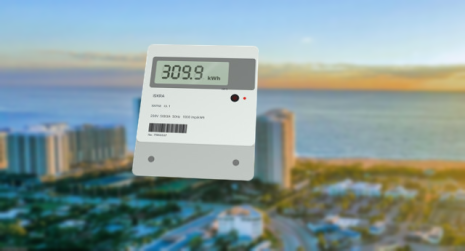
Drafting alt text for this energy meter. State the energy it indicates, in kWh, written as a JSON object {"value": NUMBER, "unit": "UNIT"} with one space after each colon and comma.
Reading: {"value": 309.9, "unit": "kWh"}
